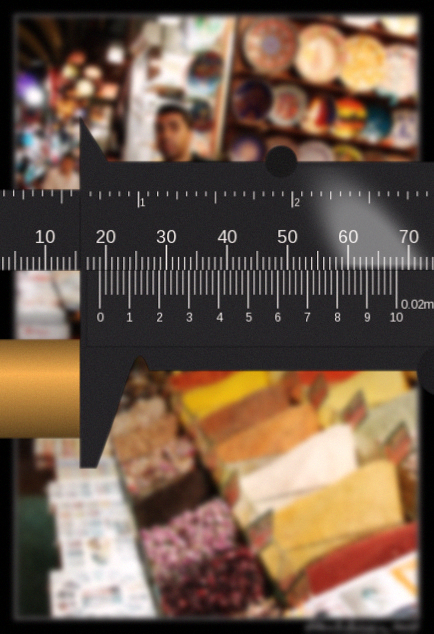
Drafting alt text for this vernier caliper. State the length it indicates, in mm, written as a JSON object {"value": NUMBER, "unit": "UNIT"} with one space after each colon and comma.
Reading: {"value": 19.0, "unit": "mm"}
